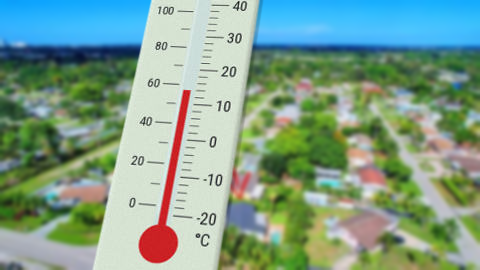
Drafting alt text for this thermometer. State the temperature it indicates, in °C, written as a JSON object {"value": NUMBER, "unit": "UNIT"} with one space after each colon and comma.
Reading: {"value": 14, "unit": "°C"}
